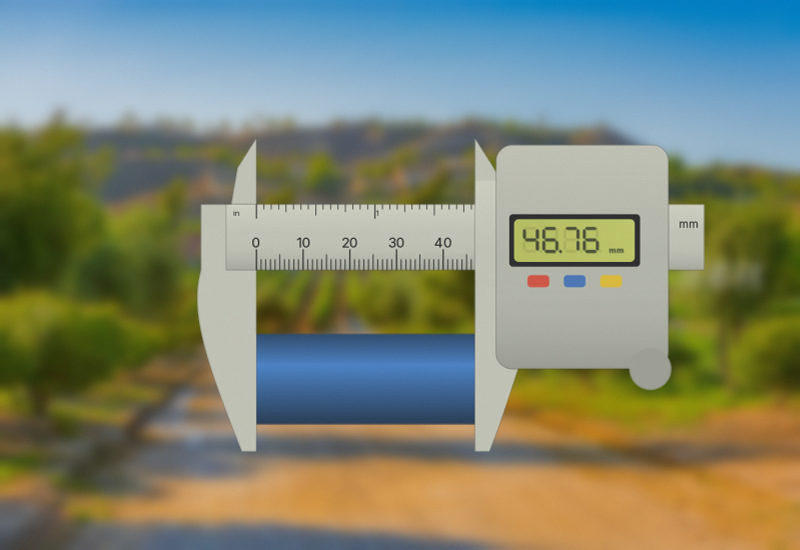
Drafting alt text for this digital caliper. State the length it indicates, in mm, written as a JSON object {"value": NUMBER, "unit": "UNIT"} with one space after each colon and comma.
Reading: {"value": 46.76, "unit": "mm"}
